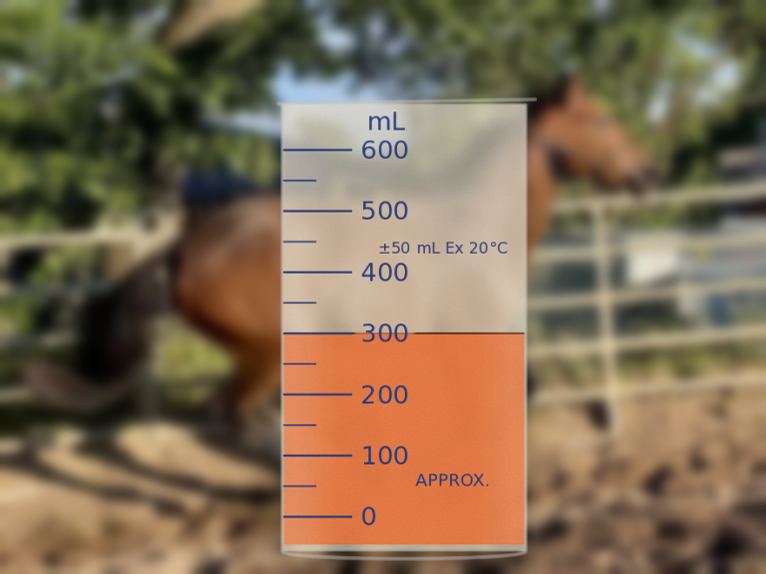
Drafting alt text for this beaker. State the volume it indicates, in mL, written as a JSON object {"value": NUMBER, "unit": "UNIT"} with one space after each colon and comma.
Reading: {"value": 300, "unit": "mL"}
